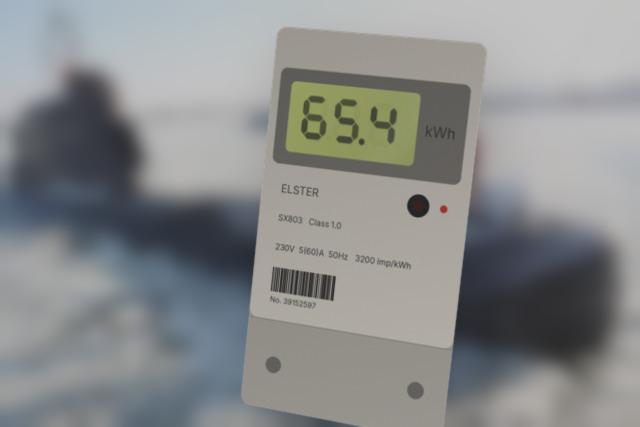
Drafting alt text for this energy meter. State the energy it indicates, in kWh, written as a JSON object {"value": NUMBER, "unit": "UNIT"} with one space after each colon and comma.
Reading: {"value": 65.4, "unit": "kWh"}
